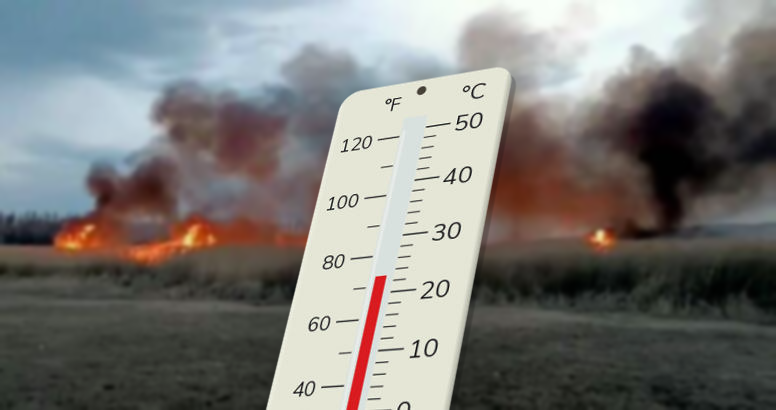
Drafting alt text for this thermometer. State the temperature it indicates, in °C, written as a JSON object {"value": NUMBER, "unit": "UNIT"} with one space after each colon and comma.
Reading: {"value": 23, "unit": "°C"}
